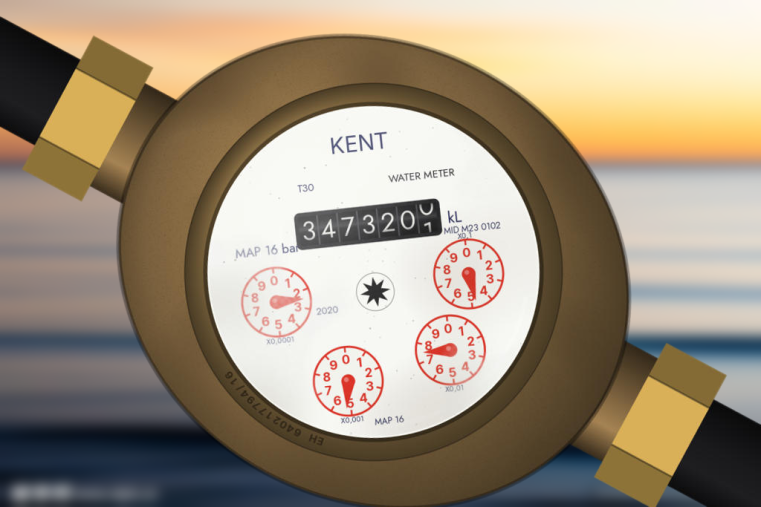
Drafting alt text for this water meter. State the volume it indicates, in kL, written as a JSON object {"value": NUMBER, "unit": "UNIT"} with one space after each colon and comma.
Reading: {"value": 3473200.4752, "unit": "kL"}
